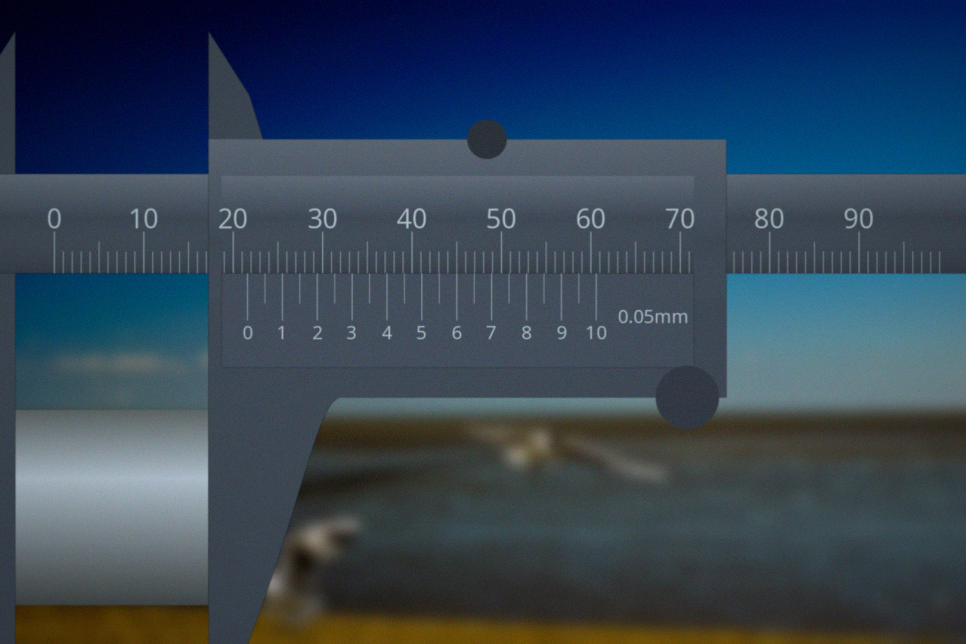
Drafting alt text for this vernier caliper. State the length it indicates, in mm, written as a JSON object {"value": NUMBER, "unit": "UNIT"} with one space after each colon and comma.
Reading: {"value": 21.6, "unit": "mm"}
